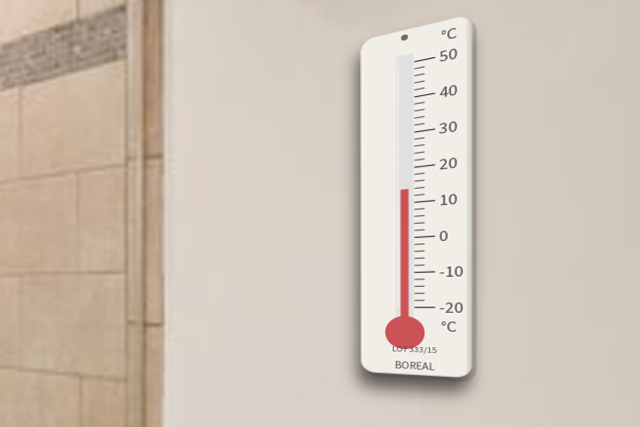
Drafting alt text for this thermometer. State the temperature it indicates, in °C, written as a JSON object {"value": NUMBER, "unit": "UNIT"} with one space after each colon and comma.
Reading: {"value": 14, "unit": "°C"}
